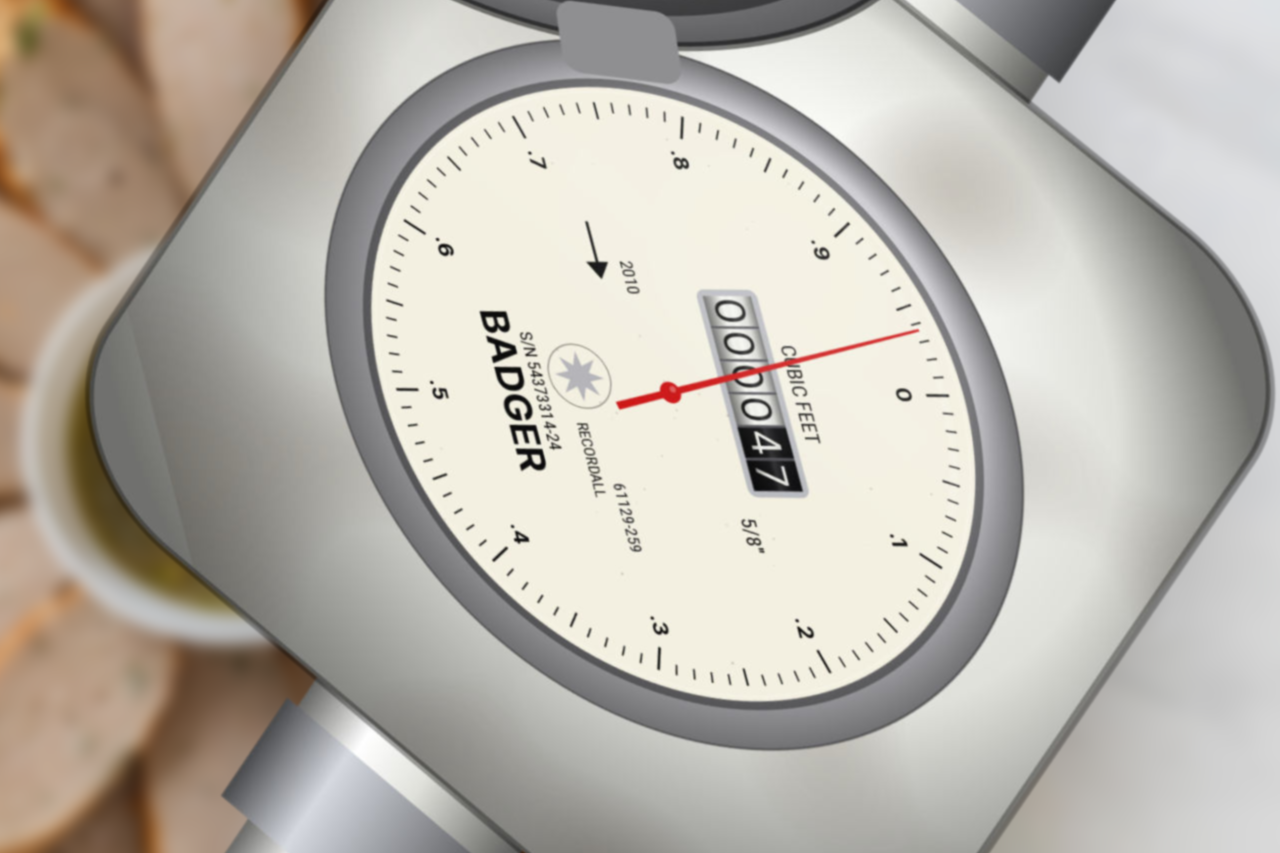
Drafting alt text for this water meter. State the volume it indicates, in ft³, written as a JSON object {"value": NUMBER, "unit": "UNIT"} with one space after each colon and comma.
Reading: {"value": 46.96, "unit": "ft³"}
